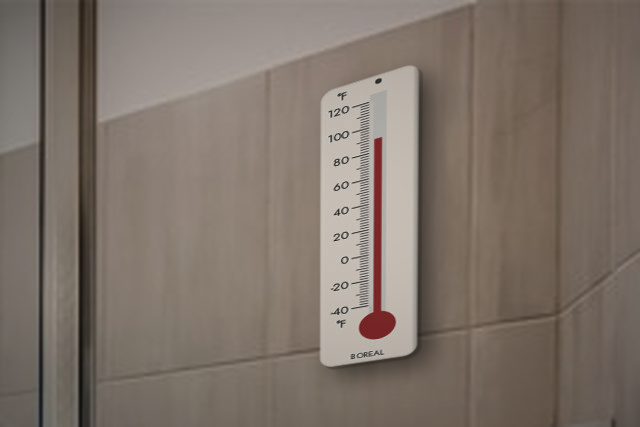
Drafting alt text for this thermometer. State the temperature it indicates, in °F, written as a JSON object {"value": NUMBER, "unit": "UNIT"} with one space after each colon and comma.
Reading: {"value": 90, "unit": "°F"}
